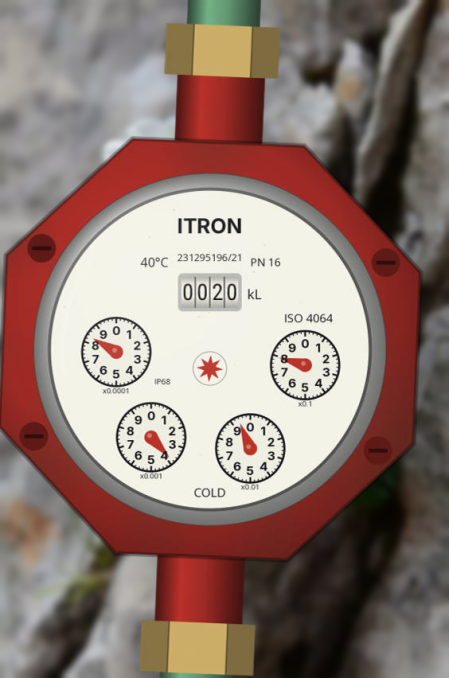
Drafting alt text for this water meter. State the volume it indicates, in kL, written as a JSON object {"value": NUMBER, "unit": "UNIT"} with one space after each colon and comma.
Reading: {"value": 20.7938, "unit": "kL"}
